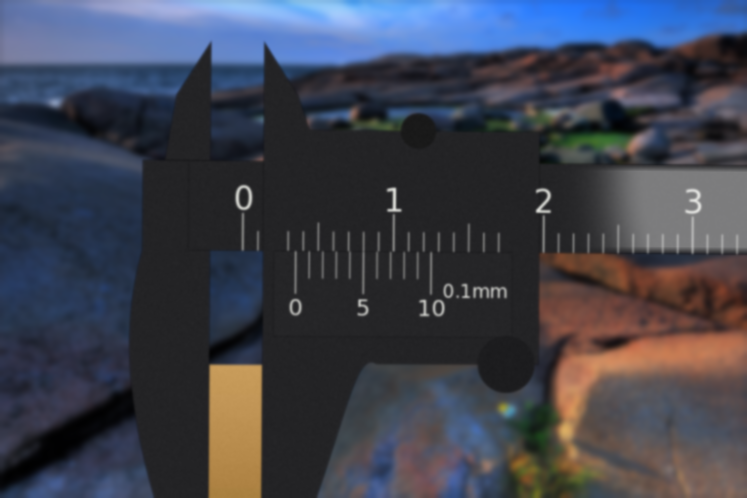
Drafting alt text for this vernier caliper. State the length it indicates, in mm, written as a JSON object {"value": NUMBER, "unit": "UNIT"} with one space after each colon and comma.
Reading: {"value": 3.5, "unit": "mm"}
